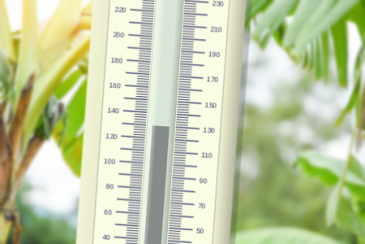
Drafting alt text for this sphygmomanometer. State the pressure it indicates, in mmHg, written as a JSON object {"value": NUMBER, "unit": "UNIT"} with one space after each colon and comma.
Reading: {"value": 130, "unit": "mmHg"}
